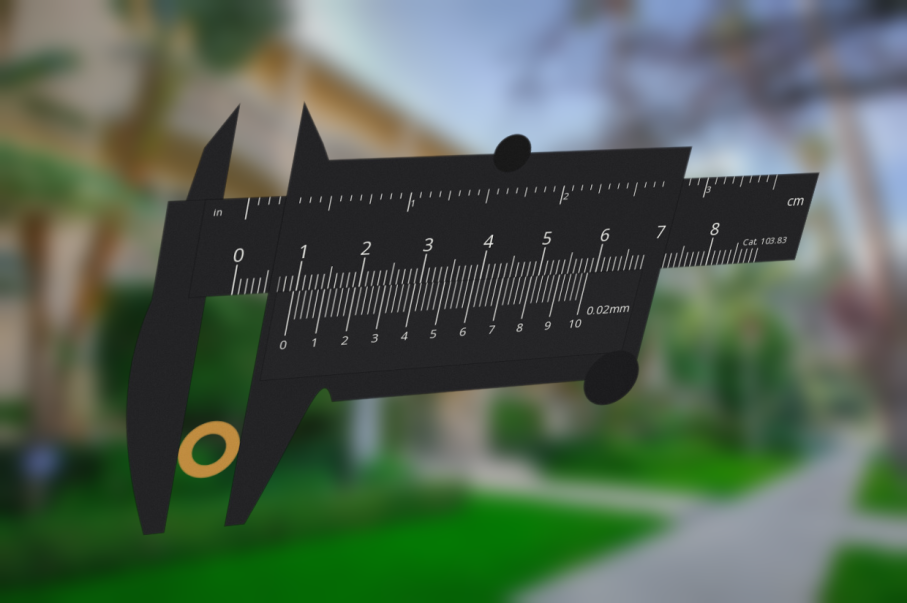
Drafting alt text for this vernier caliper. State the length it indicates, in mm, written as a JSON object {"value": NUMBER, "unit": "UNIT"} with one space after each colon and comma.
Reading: {"value": 9.6, "unit": "mm"}
